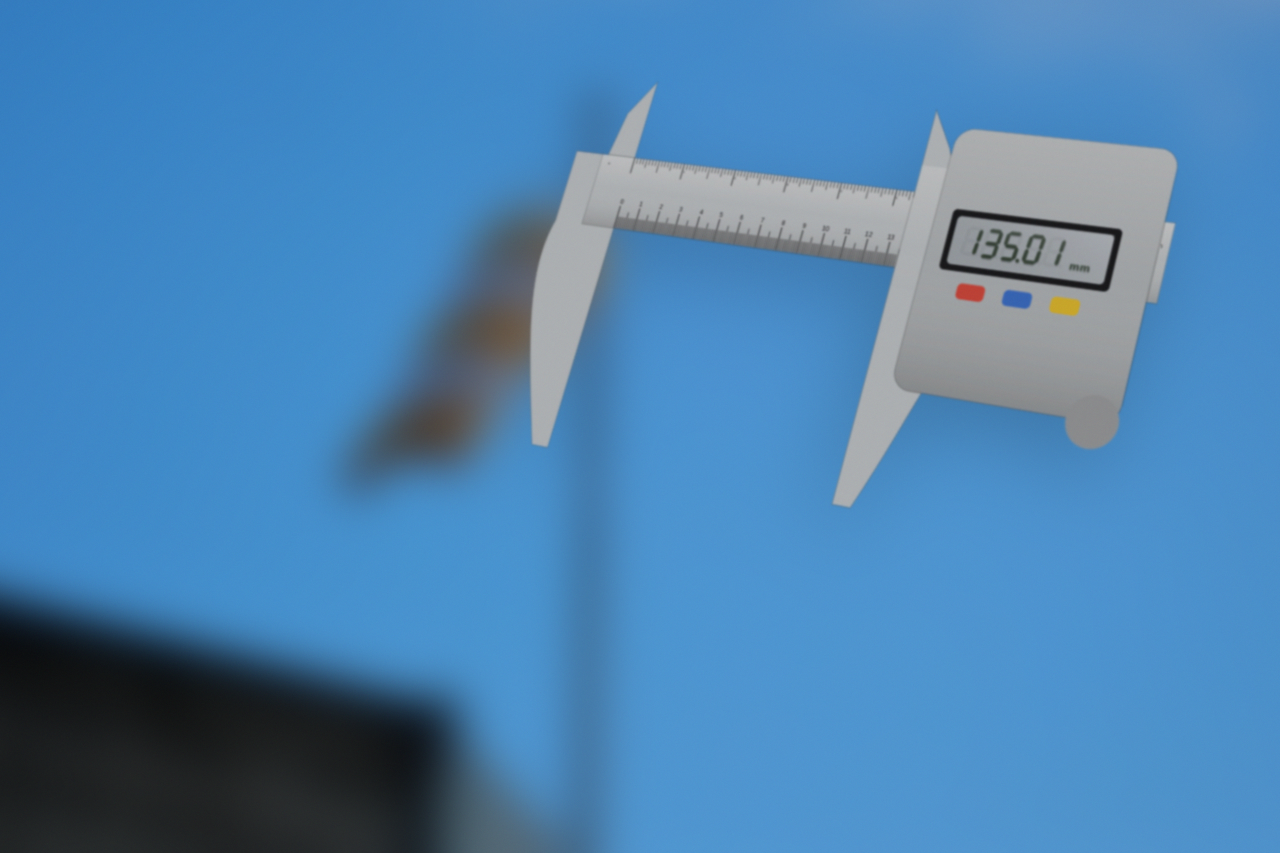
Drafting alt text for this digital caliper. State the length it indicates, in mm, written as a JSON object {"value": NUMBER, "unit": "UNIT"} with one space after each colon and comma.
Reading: {"value": 135.01, "unit": "mm"}
